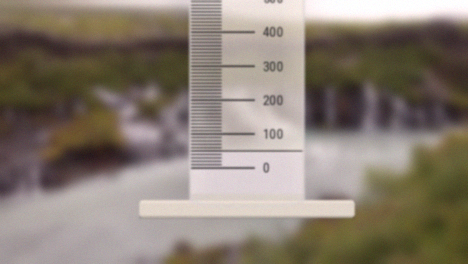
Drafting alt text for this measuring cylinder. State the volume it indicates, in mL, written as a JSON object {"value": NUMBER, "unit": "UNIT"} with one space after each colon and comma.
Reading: {"value": 50, "unit": "mL"}
